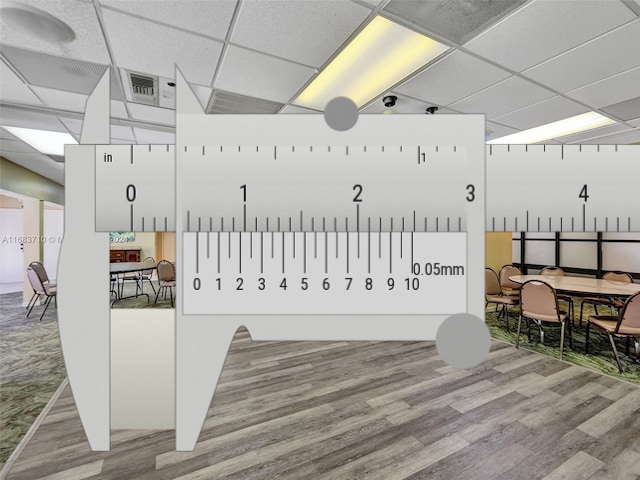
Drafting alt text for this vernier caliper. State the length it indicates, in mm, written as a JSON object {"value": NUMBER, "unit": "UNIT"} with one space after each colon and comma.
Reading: {"value": 5.8, "unit": "mm"}
